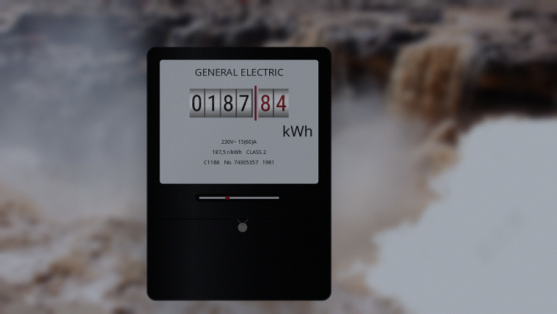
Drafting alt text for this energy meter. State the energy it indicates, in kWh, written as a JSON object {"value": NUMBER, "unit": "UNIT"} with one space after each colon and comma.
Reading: {"value": 187.84, "unit": "kWh"}
